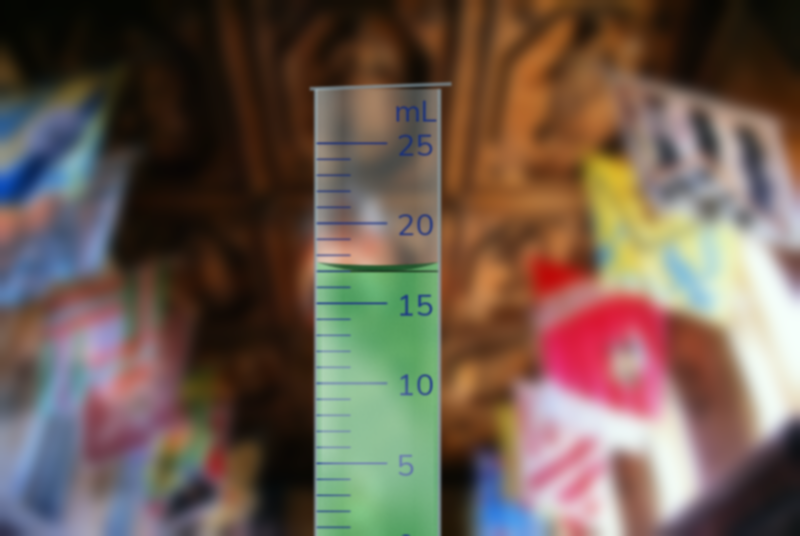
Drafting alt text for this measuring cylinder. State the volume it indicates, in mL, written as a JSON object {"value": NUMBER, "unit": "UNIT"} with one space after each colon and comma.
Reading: {"value": 17, "unit": "mL"}
